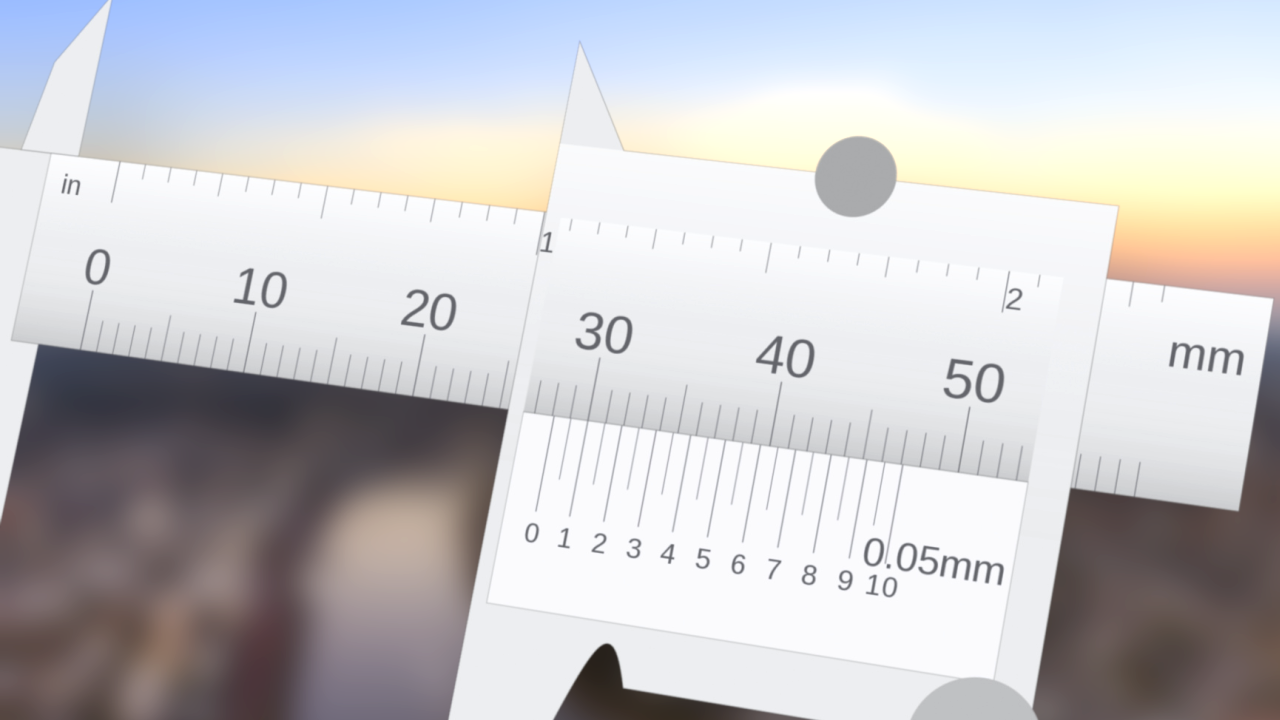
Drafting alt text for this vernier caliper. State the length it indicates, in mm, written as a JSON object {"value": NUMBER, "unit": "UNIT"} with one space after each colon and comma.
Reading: {"value": 28.1, "unit": "mm"}
